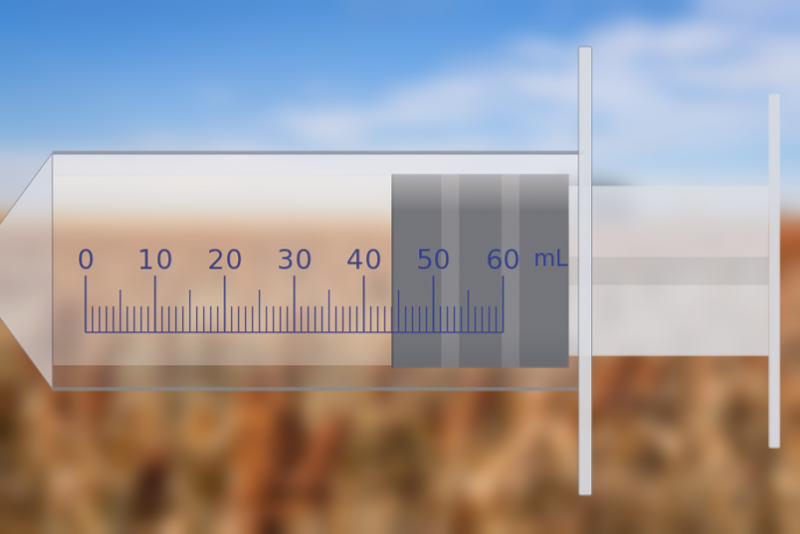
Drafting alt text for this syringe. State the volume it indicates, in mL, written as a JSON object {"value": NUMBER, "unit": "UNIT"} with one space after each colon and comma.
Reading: {"value": 44, "unit": "mL"}
